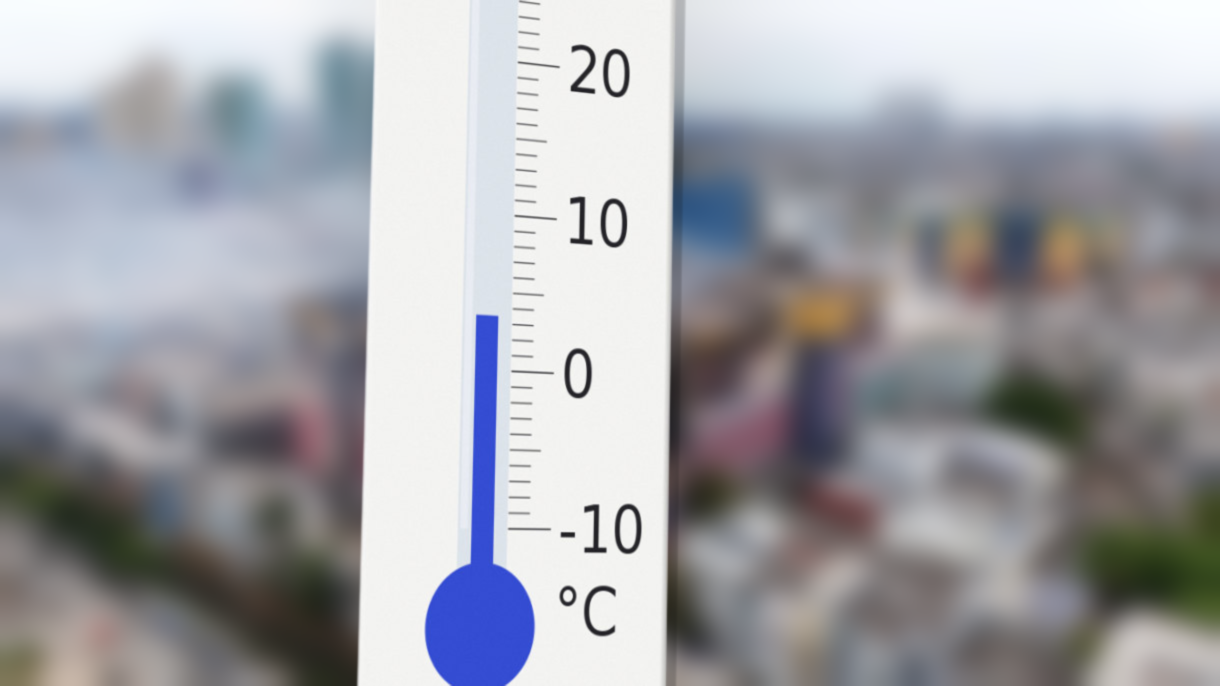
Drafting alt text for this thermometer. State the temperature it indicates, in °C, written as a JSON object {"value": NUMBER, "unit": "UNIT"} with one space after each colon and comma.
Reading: {"value": 3.5, "unit": "°C"}
